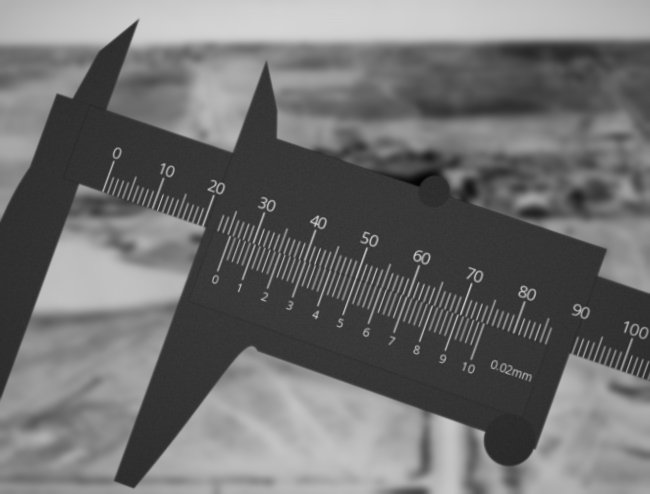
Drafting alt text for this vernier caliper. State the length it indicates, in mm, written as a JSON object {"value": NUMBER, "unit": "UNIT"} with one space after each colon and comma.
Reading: {"value": 25.5, "unit": "mm"}
